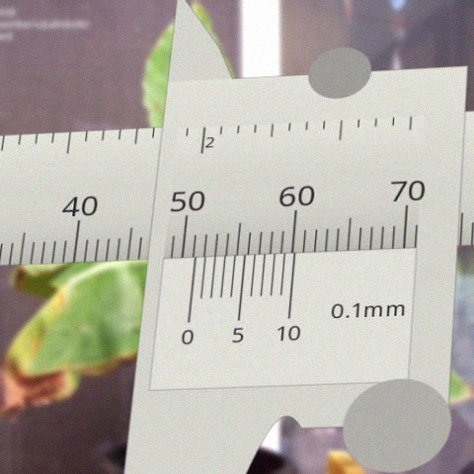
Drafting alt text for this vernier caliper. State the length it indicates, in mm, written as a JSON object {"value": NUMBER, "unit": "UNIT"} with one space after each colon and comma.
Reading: {"value": 51.2, "unit": "mm"}
